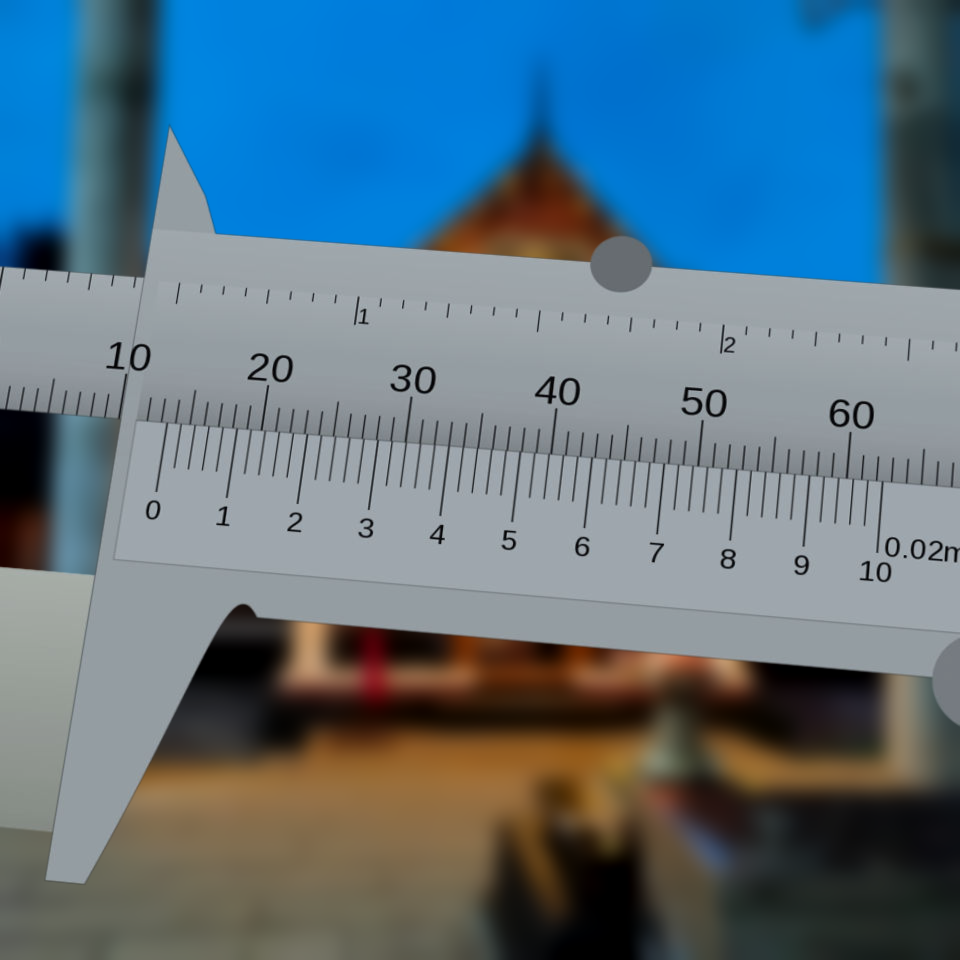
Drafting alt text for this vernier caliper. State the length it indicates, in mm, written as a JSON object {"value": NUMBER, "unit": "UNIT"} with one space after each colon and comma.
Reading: {"value": 13.4, "unit": "mm"}
